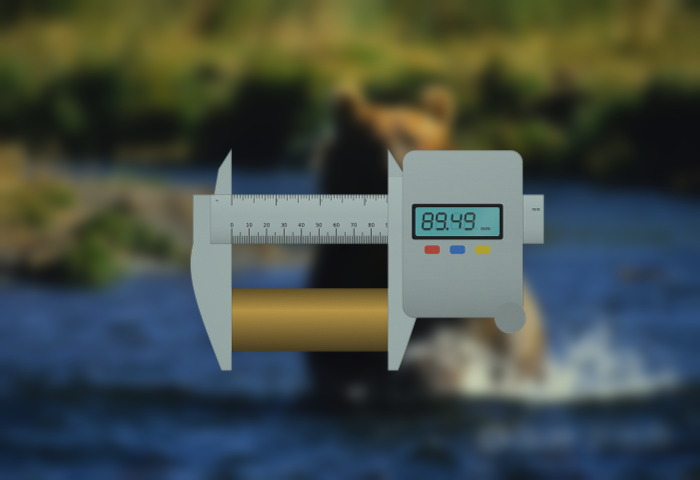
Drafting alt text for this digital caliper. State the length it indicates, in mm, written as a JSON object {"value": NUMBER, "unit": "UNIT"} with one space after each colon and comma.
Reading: {"value": 89.49, "unit": "mm"}
